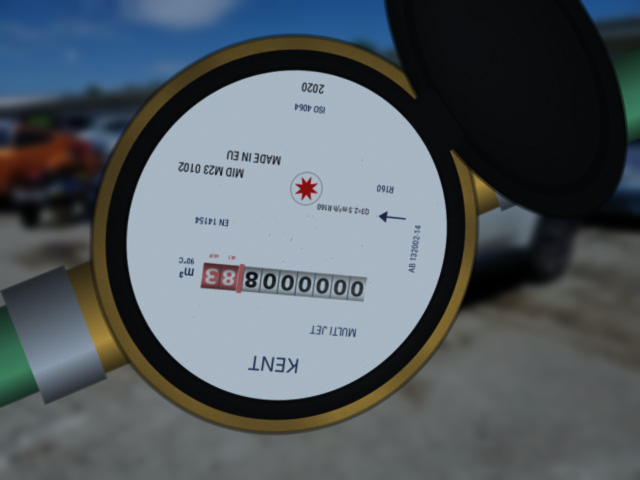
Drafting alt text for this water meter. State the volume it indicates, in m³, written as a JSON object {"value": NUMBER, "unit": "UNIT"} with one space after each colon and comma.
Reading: {"value": 8.83, "unit": "m³"}
